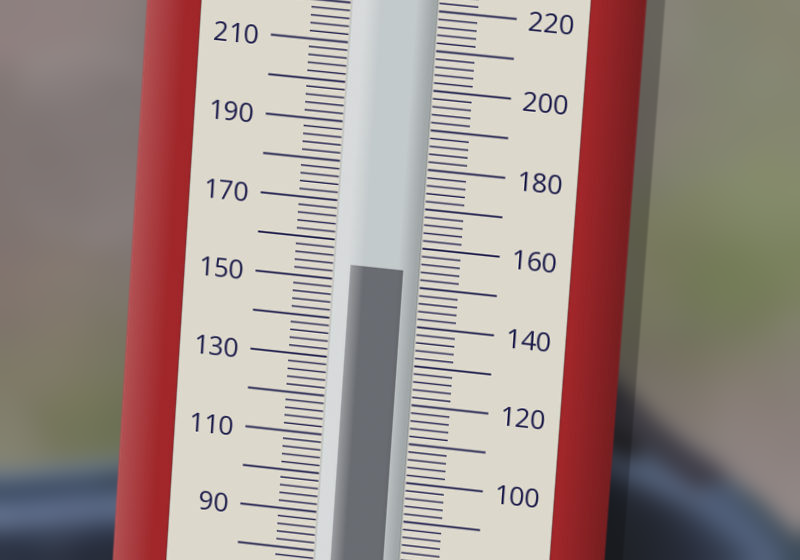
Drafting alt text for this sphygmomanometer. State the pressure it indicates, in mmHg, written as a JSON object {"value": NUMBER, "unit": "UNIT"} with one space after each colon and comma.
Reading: {"value": 154, "unit": "mmHg"}
